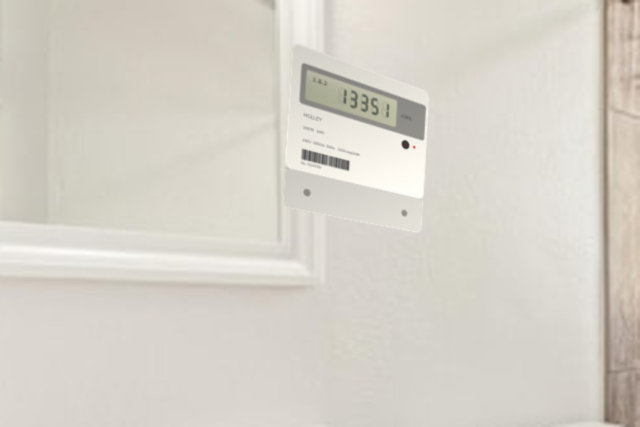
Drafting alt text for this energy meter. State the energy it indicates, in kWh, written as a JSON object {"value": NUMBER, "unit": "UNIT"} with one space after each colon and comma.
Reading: {"value": 13351, "unit": "kWh"}
